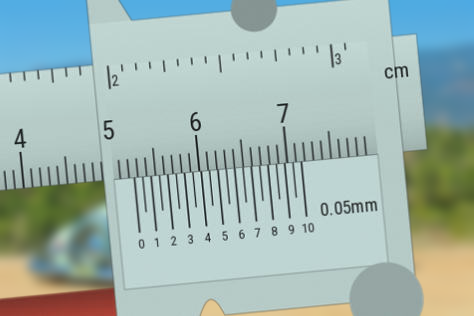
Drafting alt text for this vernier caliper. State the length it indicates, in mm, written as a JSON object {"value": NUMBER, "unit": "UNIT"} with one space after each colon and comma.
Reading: {"value": 52.6, "unit": "mm"}
